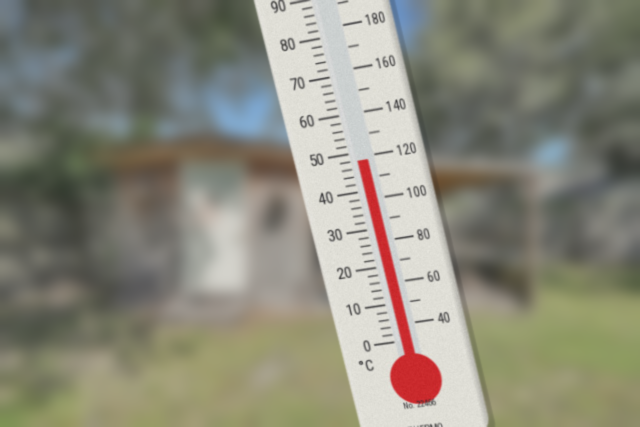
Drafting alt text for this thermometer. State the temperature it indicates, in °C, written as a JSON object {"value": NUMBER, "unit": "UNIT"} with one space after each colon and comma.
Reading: {"value": 48, "unit": "°C"}
